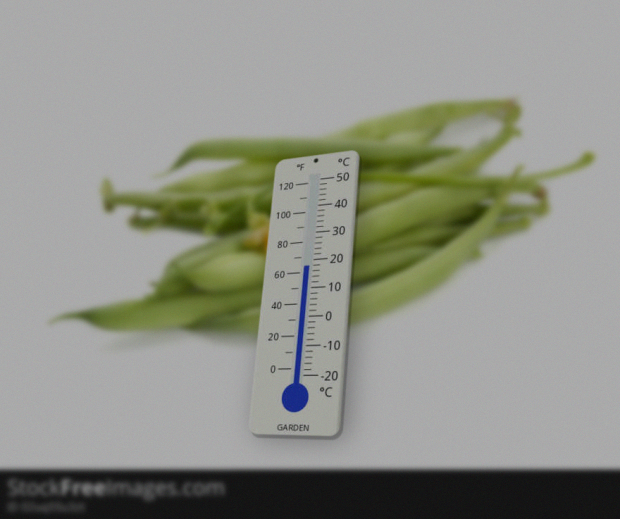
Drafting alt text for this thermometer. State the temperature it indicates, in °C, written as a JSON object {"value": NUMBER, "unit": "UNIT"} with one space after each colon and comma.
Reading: {"value": 18, "unit": "°C"}
